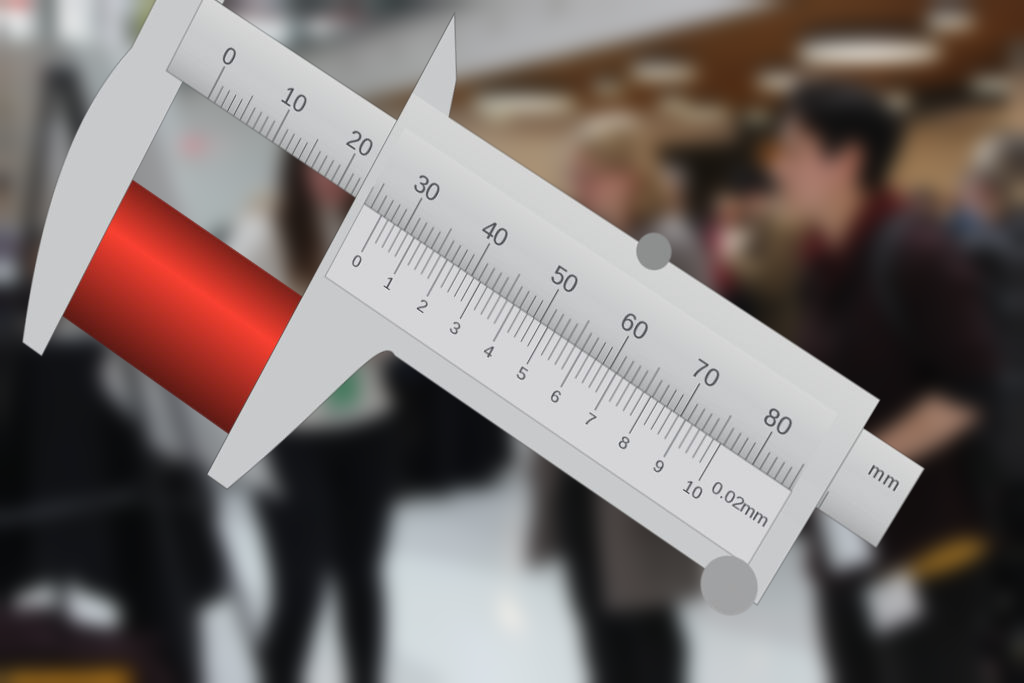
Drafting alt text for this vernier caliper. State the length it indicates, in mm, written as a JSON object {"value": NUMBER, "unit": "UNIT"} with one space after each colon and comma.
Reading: {"value": 26.6, "unit": "mm"}
